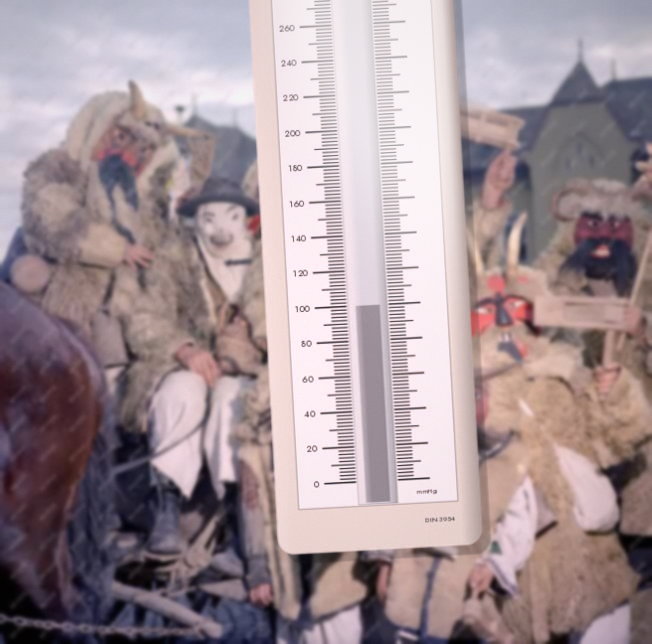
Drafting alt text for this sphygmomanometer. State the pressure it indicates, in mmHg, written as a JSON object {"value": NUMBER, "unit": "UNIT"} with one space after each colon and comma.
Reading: {"value": 100, "unit": "mmHg"}
